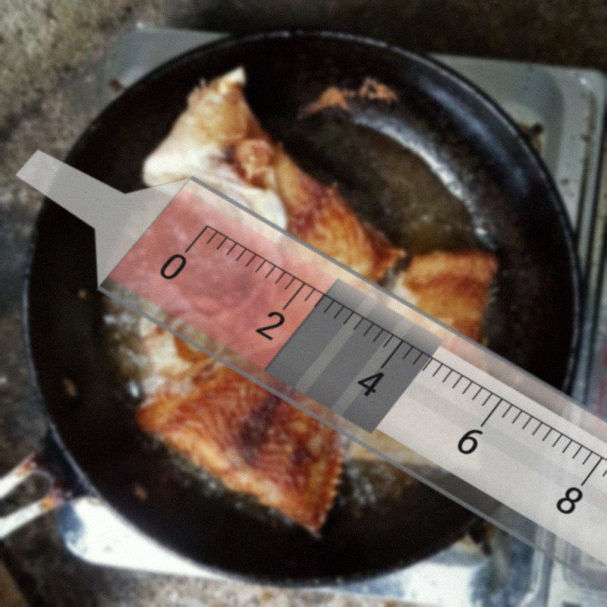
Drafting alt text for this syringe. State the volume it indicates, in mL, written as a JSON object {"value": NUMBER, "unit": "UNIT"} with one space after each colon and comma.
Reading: {"value": 2.4, "unit": "mL"}
